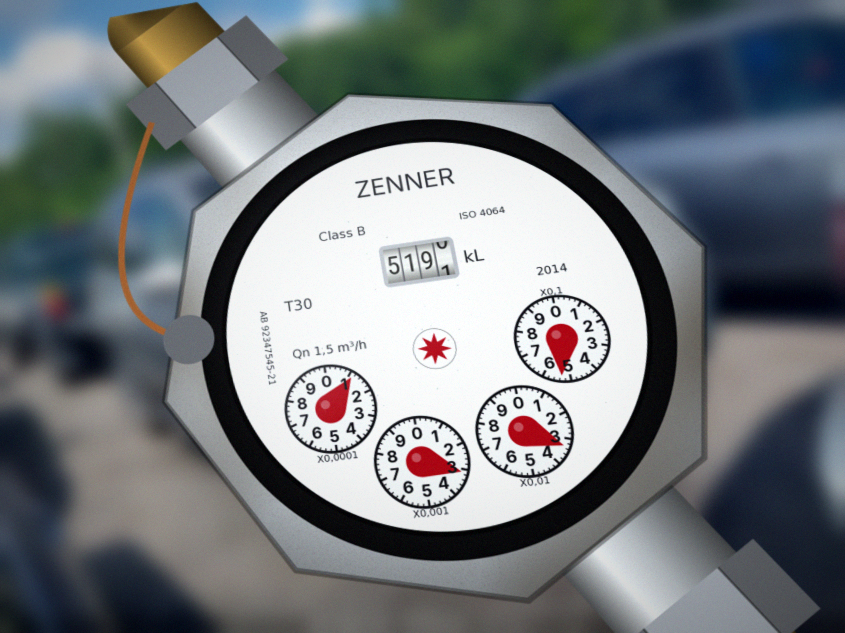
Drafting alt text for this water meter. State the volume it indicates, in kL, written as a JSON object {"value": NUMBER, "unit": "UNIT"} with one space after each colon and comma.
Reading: {"value": 5190.5331, "unit": "kL"}
